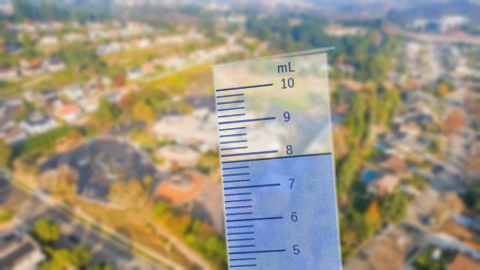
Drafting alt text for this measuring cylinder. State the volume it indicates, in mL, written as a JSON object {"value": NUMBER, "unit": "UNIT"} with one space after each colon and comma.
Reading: {"value": 7.8, "unit": "mL"}
